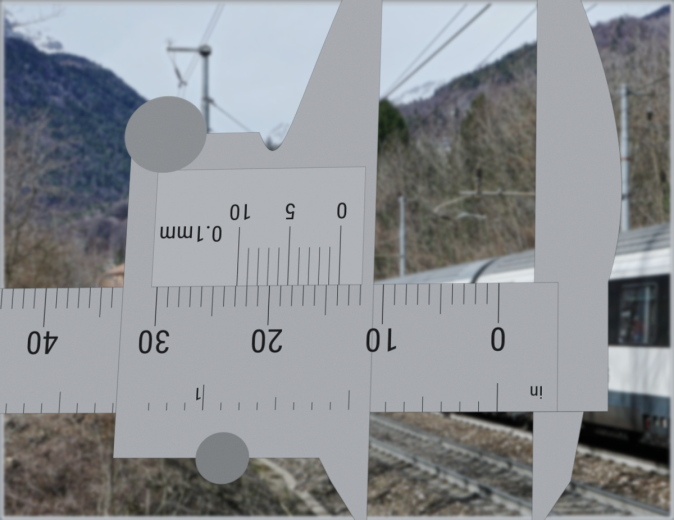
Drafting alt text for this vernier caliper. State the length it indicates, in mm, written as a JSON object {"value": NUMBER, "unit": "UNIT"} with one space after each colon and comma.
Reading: {"value": 13.9, "unit": "mm"}
